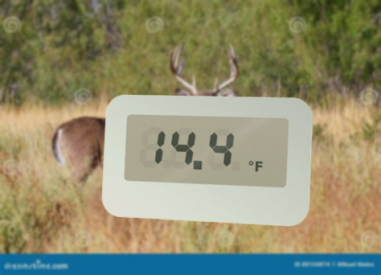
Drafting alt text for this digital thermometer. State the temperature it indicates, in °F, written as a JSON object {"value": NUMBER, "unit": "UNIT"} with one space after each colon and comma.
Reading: {"value": 14.4, "unit": "°F"}
